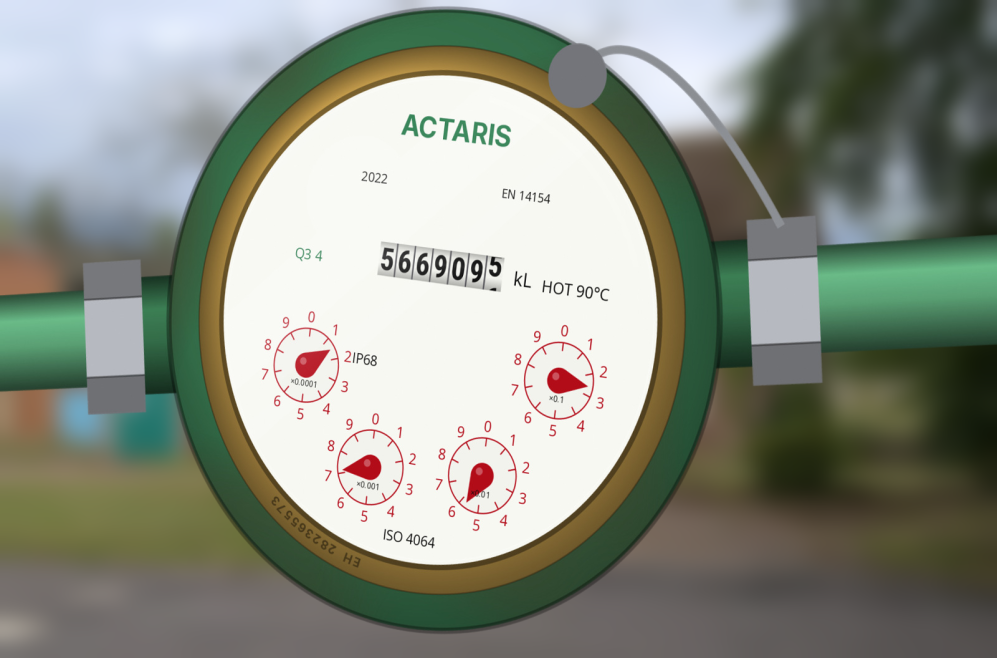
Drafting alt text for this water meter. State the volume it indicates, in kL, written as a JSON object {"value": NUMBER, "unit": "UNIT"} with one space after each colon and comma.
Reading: {"value": 5669095.2571, "unit": "kL"}
